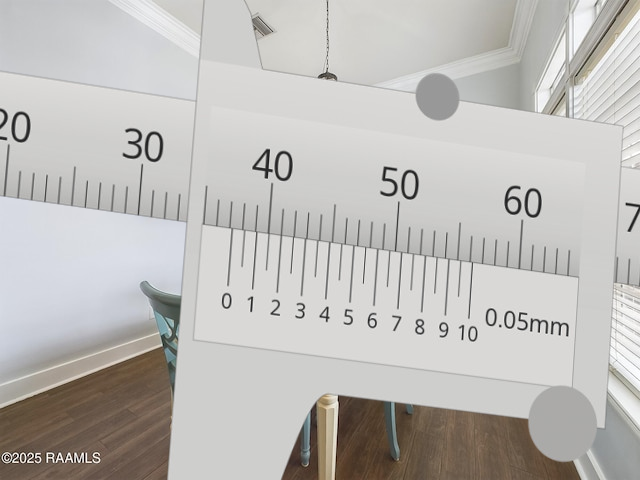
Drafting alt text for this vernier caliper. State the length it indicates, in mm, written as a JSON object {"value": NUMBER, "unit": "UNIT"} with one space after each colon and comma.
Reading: {"value": 37.2, "unit": "mm"}
